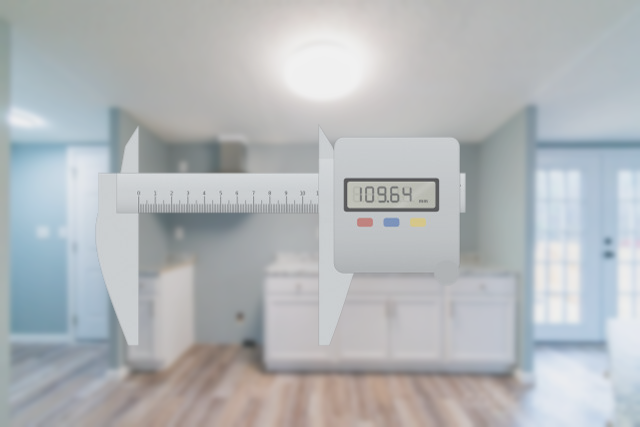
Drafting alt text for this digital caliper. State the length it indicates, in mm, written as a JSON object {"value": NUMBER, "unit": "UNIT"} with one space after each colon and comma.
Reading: {"value": 109.64, "unit": "mm"}
